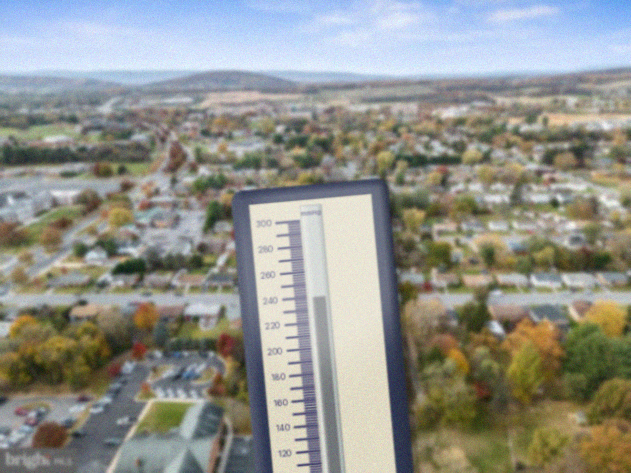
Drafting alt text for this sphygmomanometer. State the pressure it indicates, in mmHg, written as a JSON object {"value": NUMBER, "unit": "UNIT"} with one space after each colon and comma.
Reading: {"value": 240, "unit": "mmHg"}
